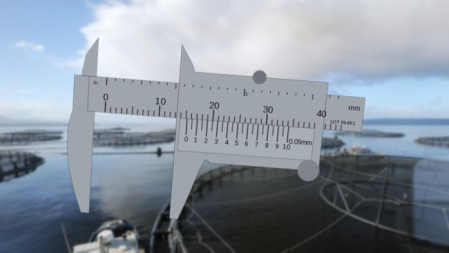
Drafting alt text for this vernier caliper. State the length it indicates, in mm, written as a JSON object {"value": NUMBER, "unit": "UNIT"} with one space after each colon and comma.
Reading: {"value": 15.2, "unit": "mm"}
